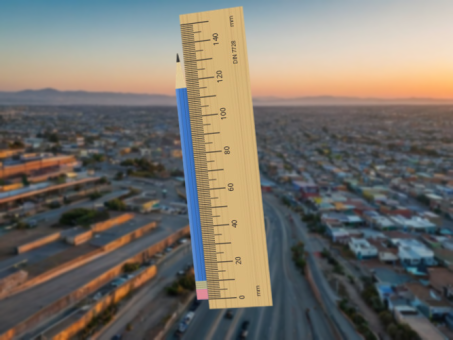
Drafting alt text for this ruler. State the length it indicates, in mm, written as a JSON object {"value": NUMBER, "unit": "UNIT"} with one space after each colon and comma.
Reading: {"value": 135, "unit": "mm"}
